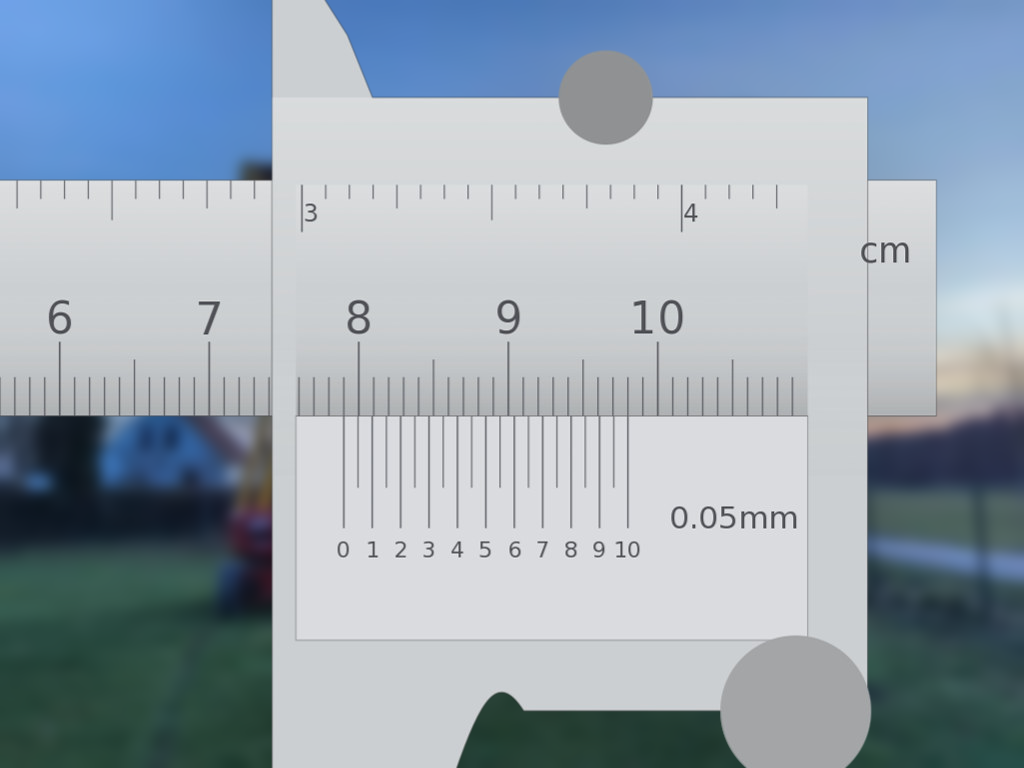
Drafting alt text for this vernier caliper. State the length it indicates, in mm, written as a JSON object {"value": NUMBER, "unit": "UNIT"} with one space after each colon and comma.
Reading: {"value": 79.0, "unit": "mm"}
